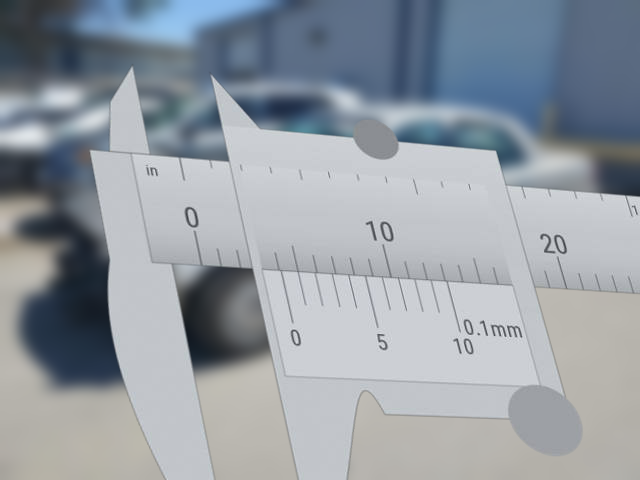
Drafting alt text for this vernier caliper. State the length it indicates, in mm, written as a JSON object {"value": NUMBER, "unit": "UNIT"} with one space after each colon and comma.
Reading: {"value": 4.1, "unit": "mm"}
